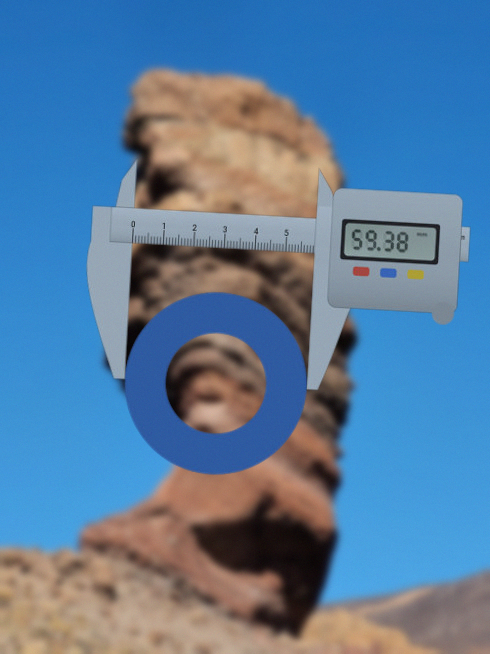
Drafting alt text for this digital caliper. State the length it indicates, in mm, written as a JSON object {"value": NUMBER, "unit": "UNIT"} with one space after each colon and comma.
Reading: {"value": 59.38, "unit": "mm"}
